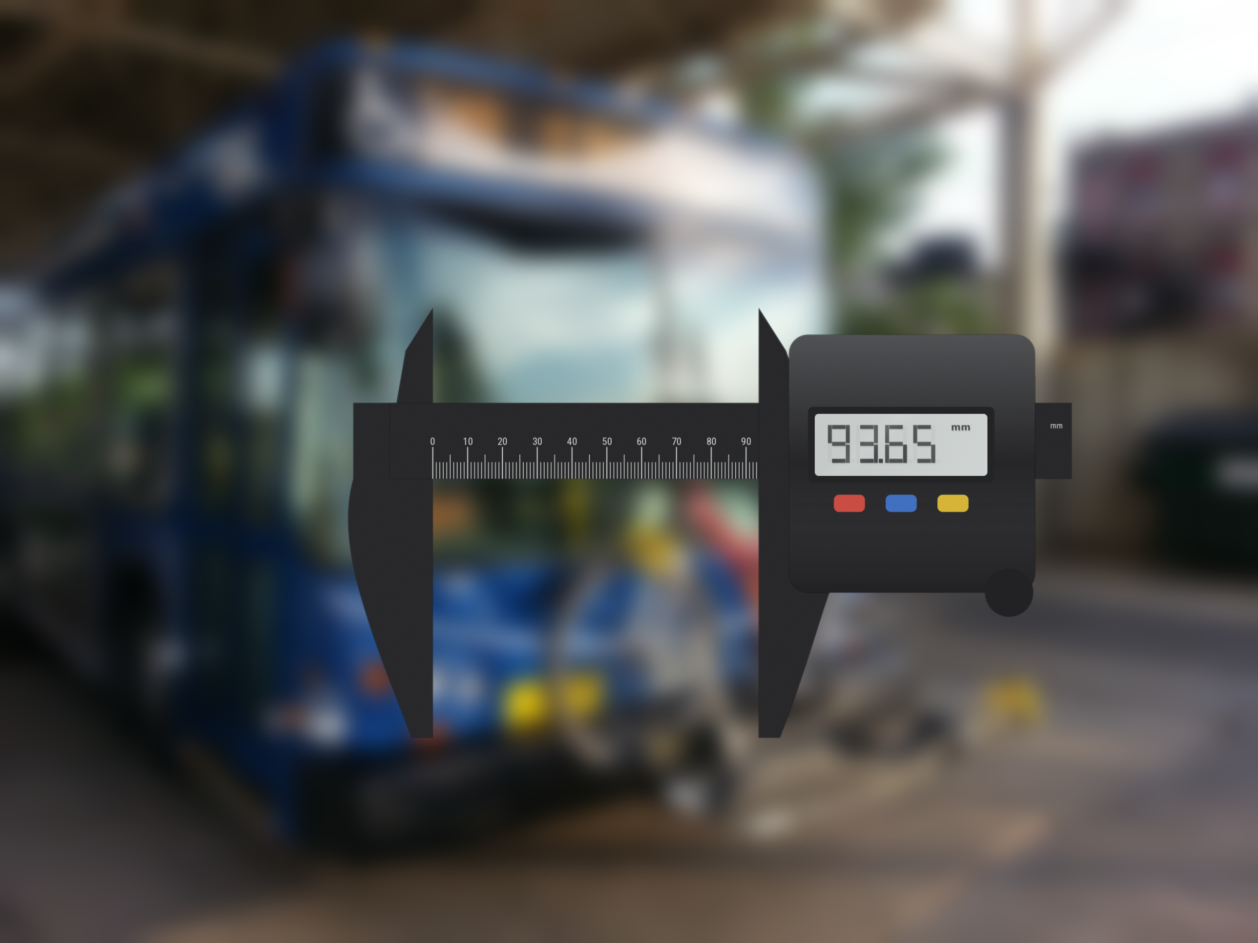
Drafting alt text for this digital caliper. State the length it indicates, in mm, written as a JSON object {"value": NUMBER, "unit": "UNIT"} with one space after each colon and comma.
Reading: {"value": 93.65, "unit": "mm"}
